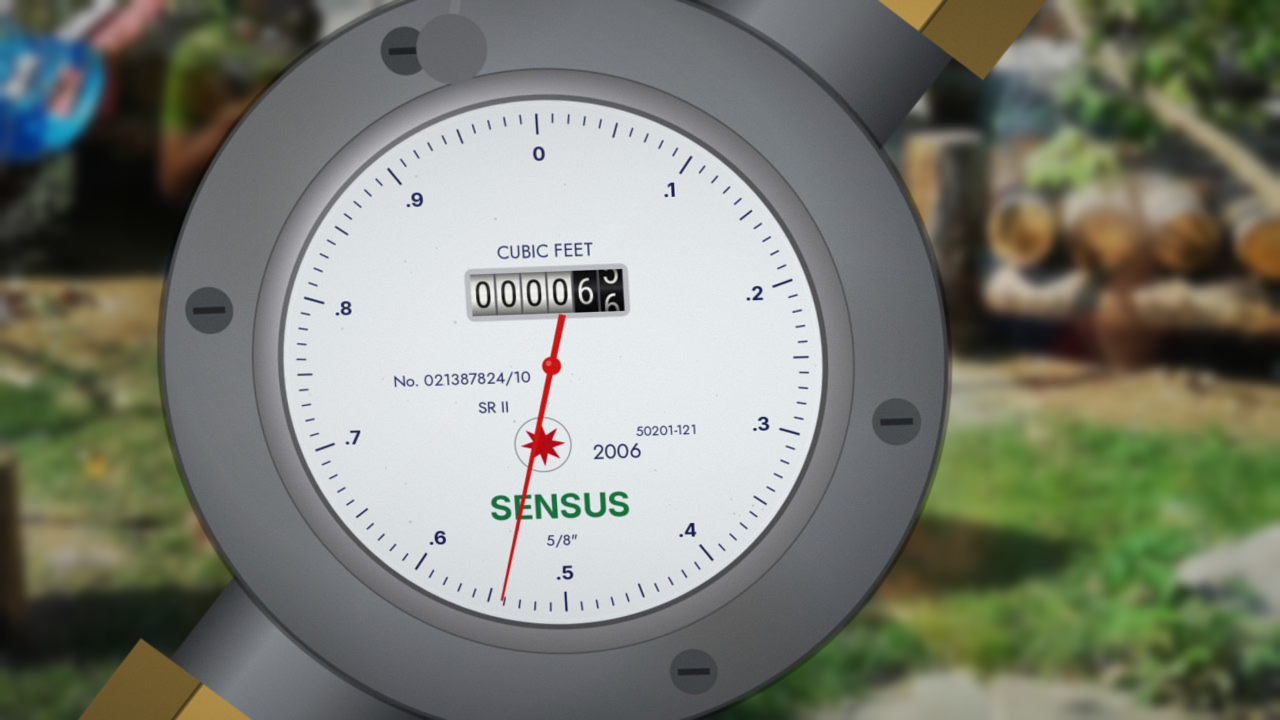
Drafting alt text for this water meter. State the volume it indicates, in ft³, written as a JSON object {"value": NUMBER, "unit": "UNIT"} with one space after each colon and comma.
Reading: {"value": 65.54, "unit": "ft³"}
